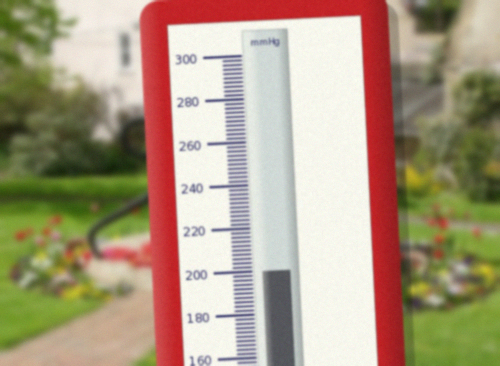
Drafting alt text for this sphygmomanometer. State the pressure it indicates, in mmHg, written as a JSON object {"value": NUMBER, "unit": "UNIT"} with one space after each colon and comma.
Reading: {"value": 200, "unit": "mmHg"}
